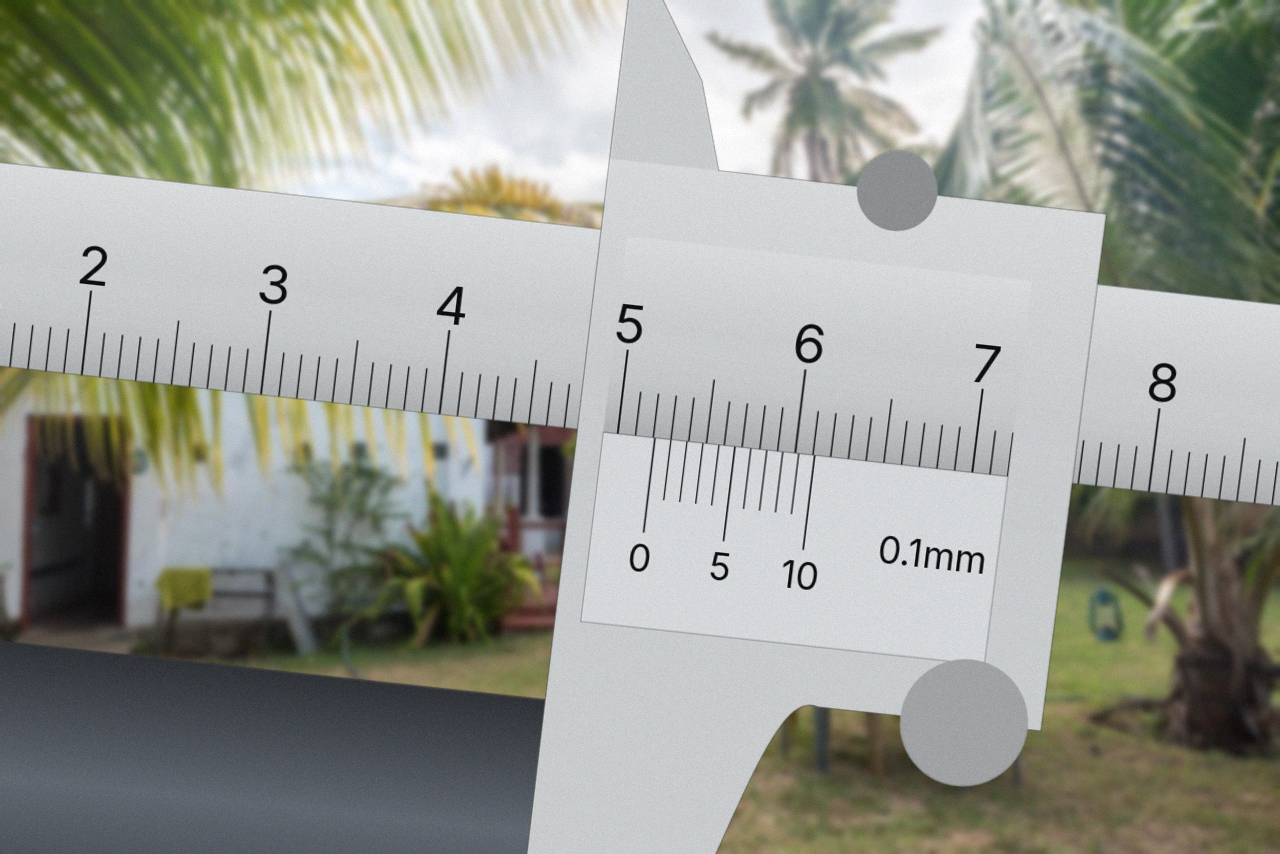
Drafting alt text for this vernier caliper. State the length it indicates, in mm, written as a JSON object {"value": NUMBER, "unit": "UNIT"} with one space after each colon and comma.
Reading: {"value": 52.1, "unit": "mm"}
